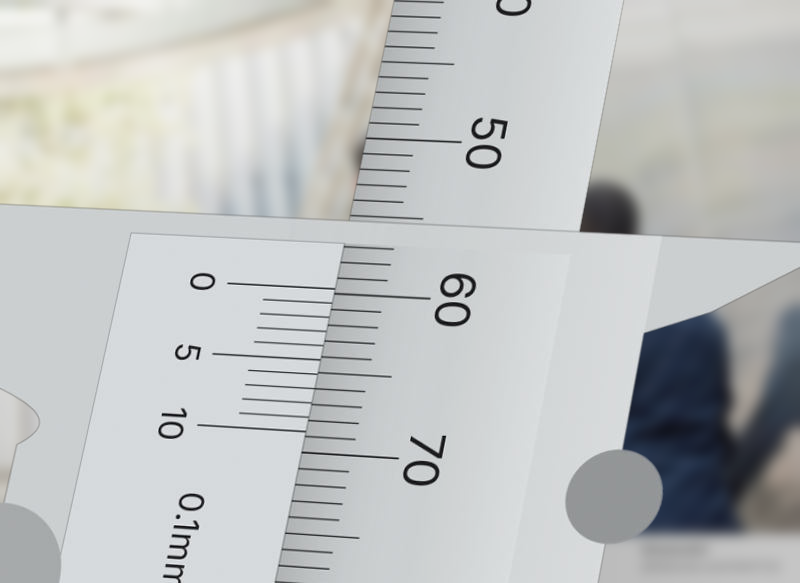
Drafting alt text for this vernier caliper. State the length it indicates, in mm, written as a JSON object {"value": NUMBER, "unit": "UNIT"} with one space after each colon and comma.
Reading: {"value": 59.7, "unit": "mm"}
